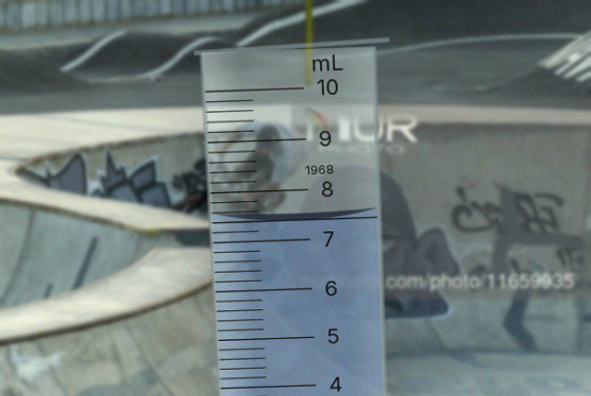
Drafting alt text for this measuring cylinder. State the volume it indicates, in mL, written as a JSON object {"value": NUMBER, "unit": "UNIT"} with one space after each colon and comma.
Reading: {"value": 7.4, "unit": "mL"}
